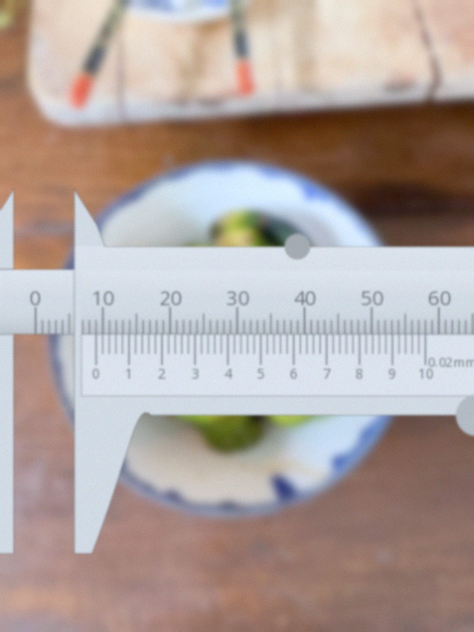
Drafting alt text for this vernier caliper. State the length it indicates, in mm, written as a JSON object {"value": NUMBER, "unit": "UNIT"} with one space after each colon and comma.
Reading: {"value": 9.0, "unit": "mm"}
